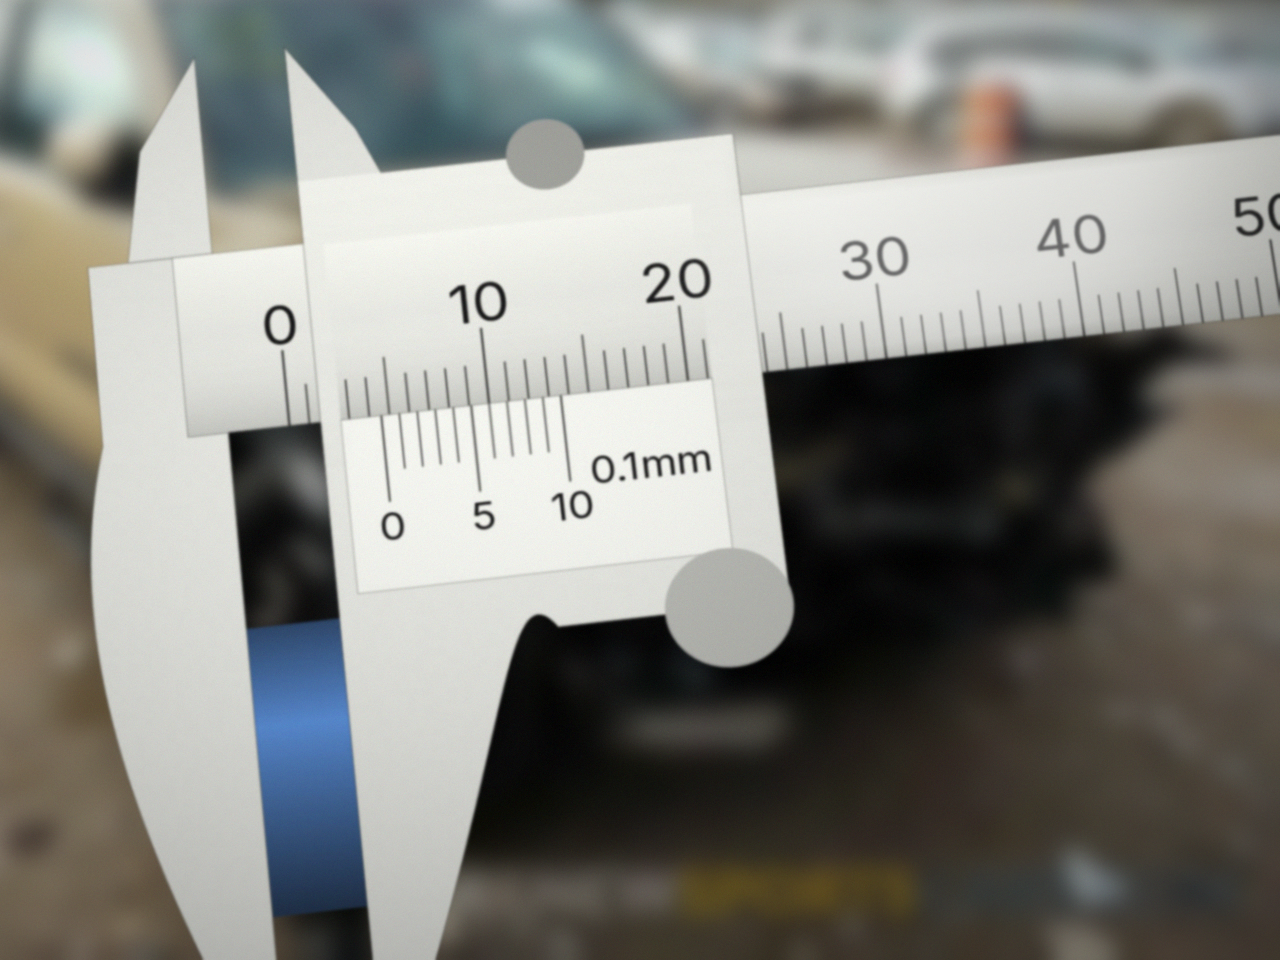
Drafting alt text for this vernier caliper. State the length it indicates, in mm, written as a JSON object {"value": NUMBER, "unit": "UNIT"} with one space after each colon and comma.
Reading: {"value": 4.6, "unit": "mm"}
